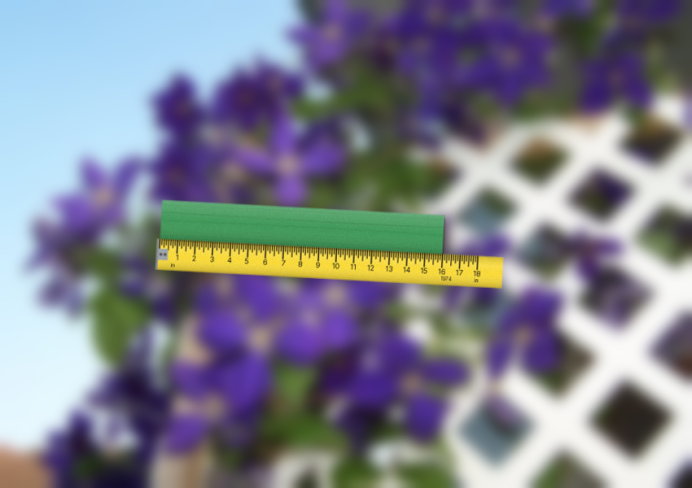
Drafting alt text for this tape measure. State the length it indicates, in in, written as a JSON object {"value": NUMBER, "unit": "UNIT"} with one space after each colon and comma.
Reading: {"value": 16, "unit": "in"}
